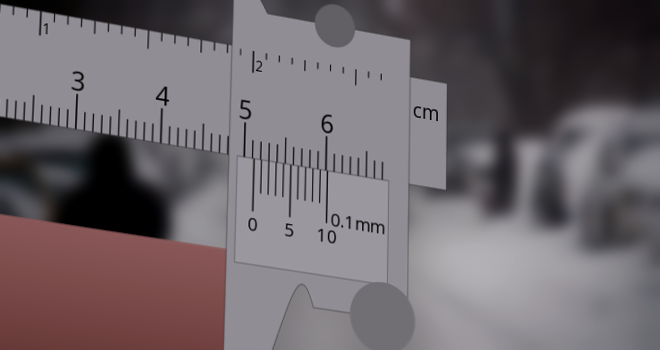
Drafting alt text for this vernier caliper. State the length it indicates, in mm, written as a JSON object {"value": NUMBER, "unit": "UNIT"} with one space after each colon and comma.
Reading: {"value": 51.2, "unit": "mm"}
